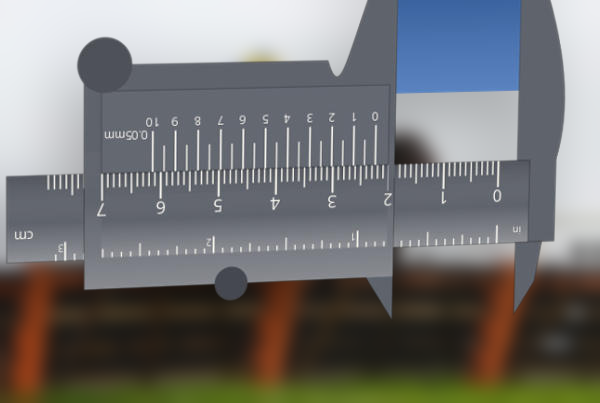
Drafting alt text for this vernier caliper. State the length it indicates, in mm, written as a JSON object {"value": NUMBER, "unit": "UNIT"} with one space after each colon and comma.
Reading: {"value": 22.4, "unit": "mm"}
